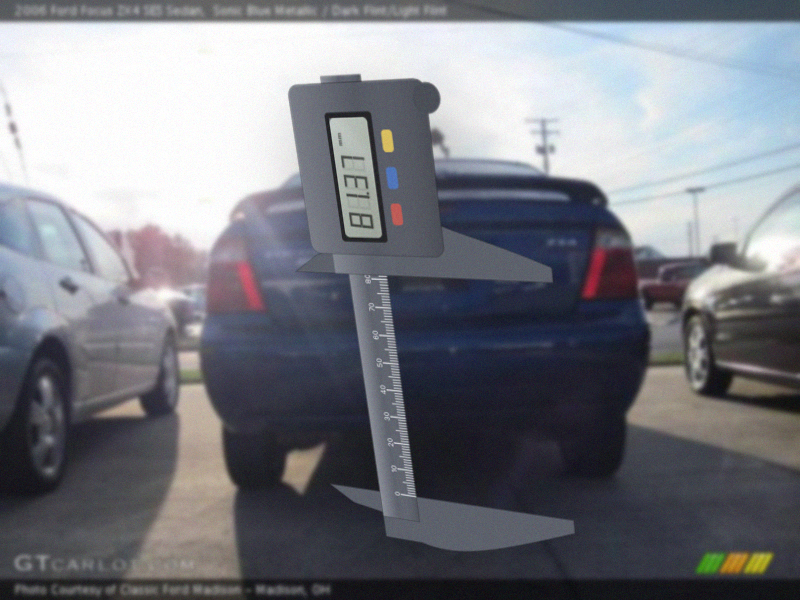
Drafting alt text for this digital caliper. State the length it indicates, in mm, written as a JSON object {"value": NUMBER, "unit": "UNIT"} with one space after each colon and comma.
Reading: {"value": 81.37, "unit": "mm"}
